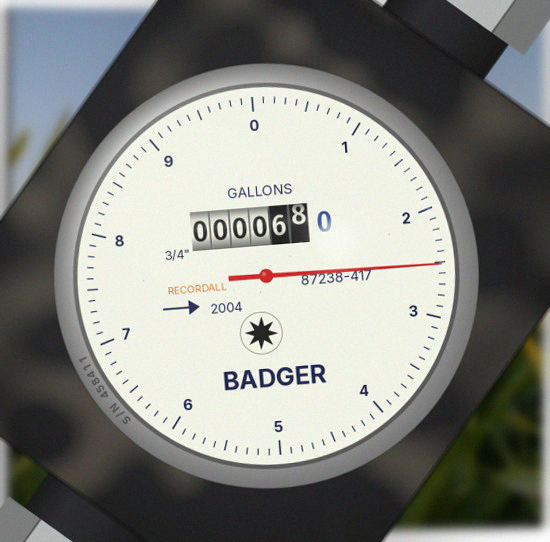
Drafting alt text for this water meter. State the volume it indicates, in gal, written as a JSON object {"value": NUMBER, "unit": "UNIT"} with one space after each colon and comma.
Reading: {"value": 682.5, "unit": "gal"}
